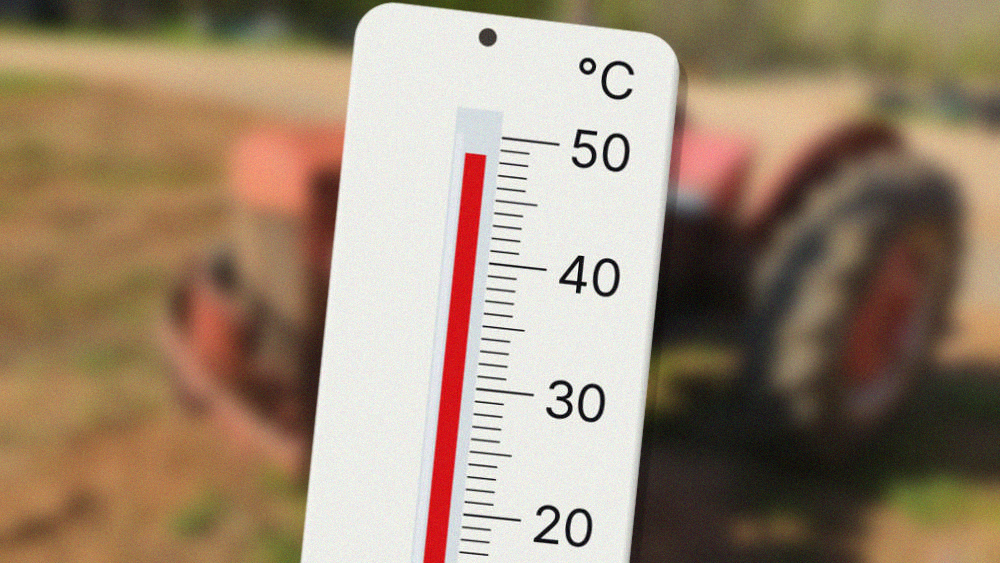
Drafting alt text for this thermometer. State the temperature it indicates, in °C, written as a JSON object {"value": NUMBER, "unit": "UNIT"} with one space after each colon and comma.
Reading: {"value": 48.5, "unit": "°C"}
